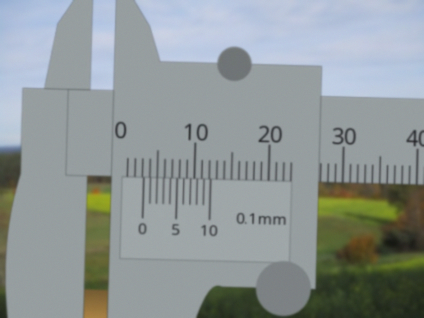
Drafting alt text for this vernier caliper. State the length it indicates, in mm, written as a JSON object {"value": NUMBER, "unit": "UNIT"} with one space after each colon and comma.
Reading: {"value": 3.2, "unit": "mm"}
